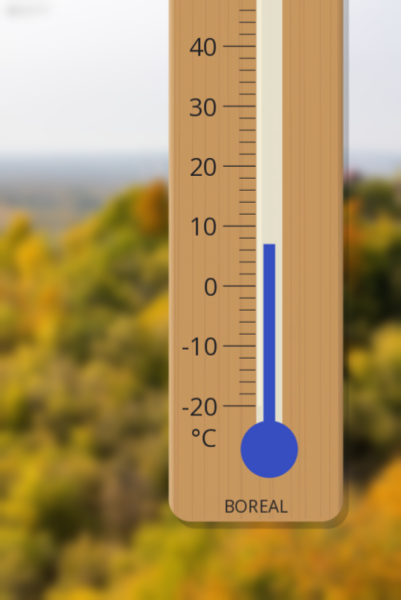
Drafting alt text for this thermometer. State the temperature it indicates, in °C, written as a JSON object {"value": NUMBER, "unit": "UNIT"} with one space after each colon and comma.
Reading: {"value": 7, "unit": "°C"}
